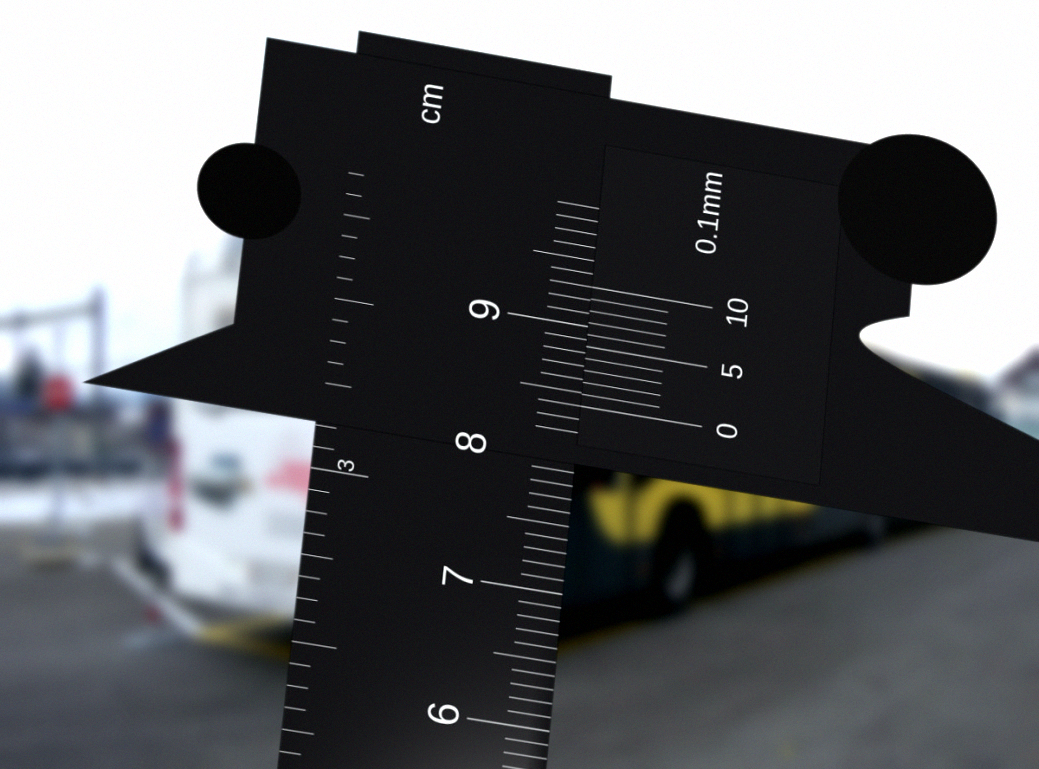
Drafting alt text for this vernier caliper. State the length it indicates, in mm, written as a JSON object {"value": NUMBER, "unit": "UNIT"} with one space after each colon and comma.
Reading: {"value": 84.0, "unit": "mm"}
